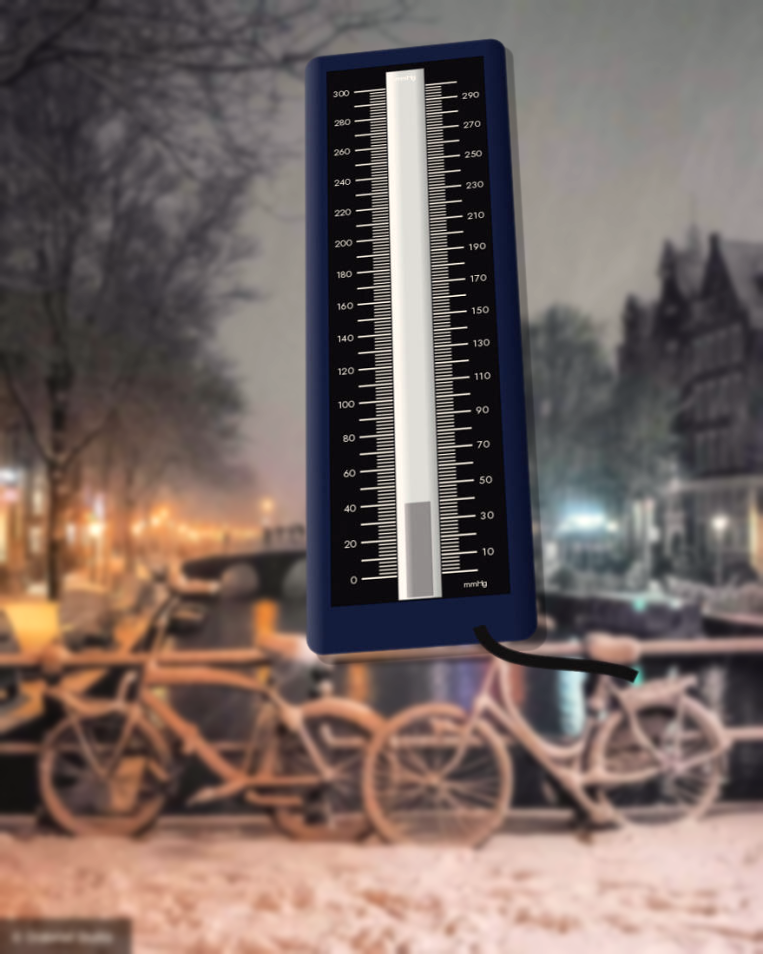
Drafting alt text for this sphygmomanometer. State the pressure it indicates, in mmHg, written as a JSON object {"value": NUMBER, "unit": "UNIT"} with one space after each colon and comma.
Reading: {"value": 40, "unit": "mmHg"}
